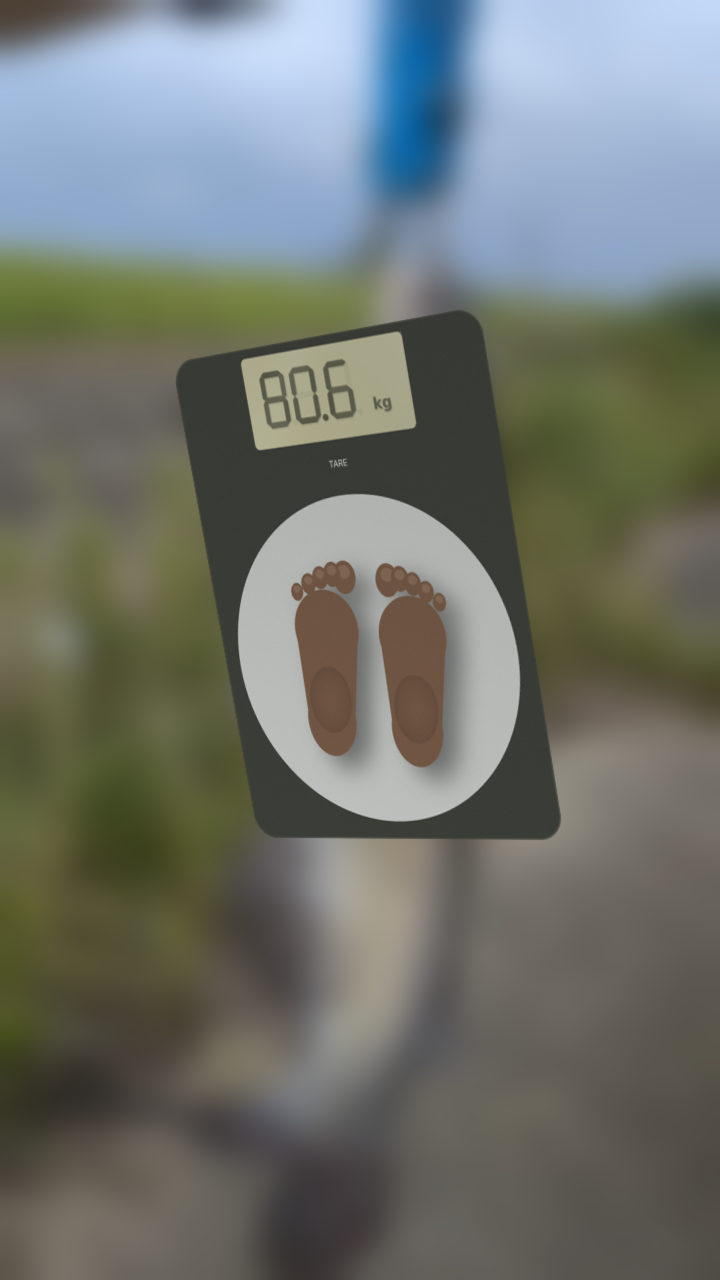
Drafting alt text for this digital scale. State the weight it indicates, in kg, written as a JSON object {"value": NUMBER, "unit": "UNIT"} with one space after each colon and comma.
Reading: {"value": 80.6, "unit": "kg"}
